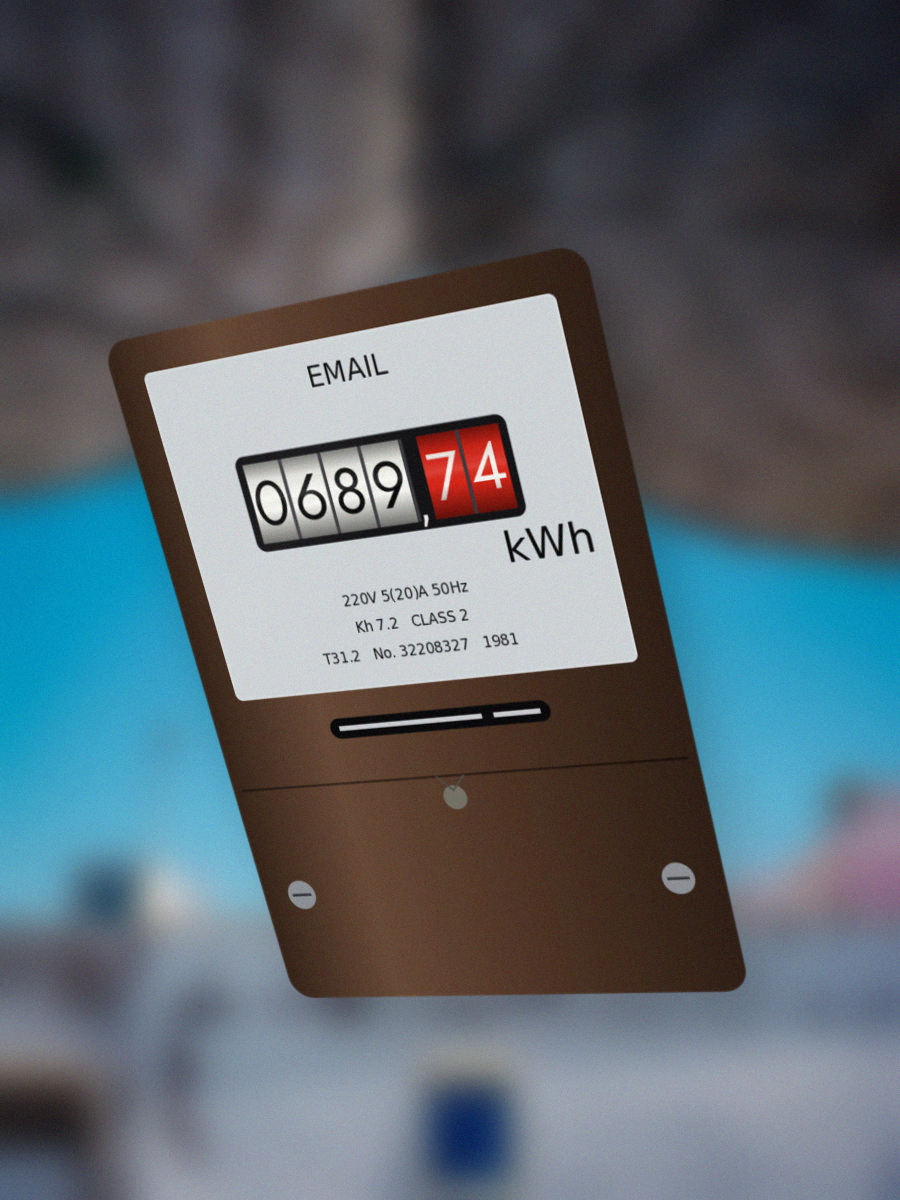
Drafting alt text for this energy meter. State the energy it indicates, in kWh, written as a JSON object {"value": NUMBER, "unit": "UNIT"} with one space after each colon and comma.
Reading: {"value": 689.74, "unit": "kWh"}
